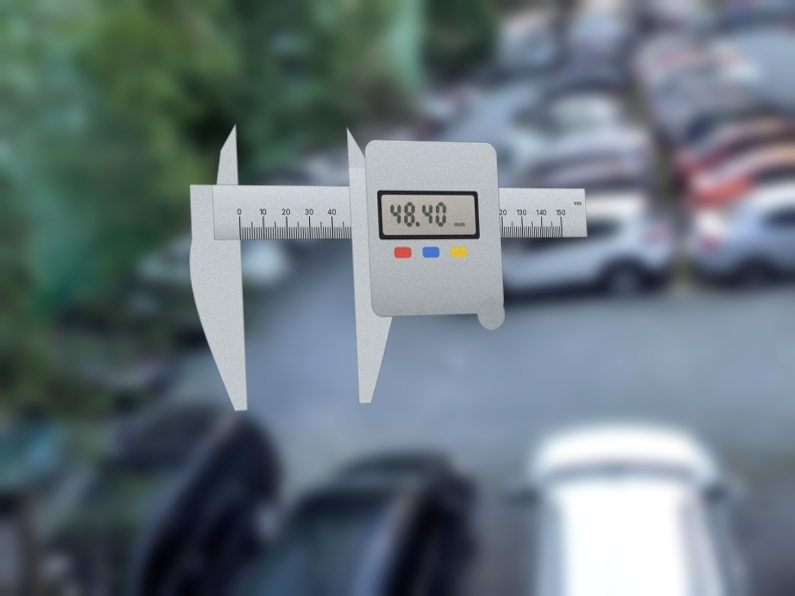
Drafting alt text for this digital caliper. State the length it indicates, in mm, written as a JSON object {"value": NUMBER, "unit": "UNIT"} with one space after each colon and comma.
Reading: {"value": 48.40, "unit": "mm"}
